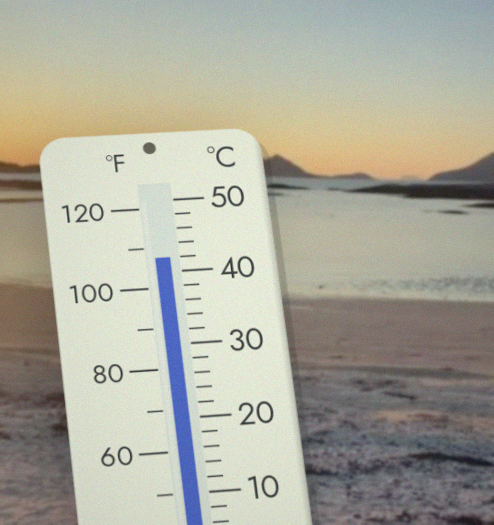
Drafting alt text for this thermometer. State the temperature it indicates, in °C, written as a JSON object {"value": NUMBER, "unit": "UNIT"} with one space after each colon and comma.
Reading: {"value": 42, "unit": "°C"}
